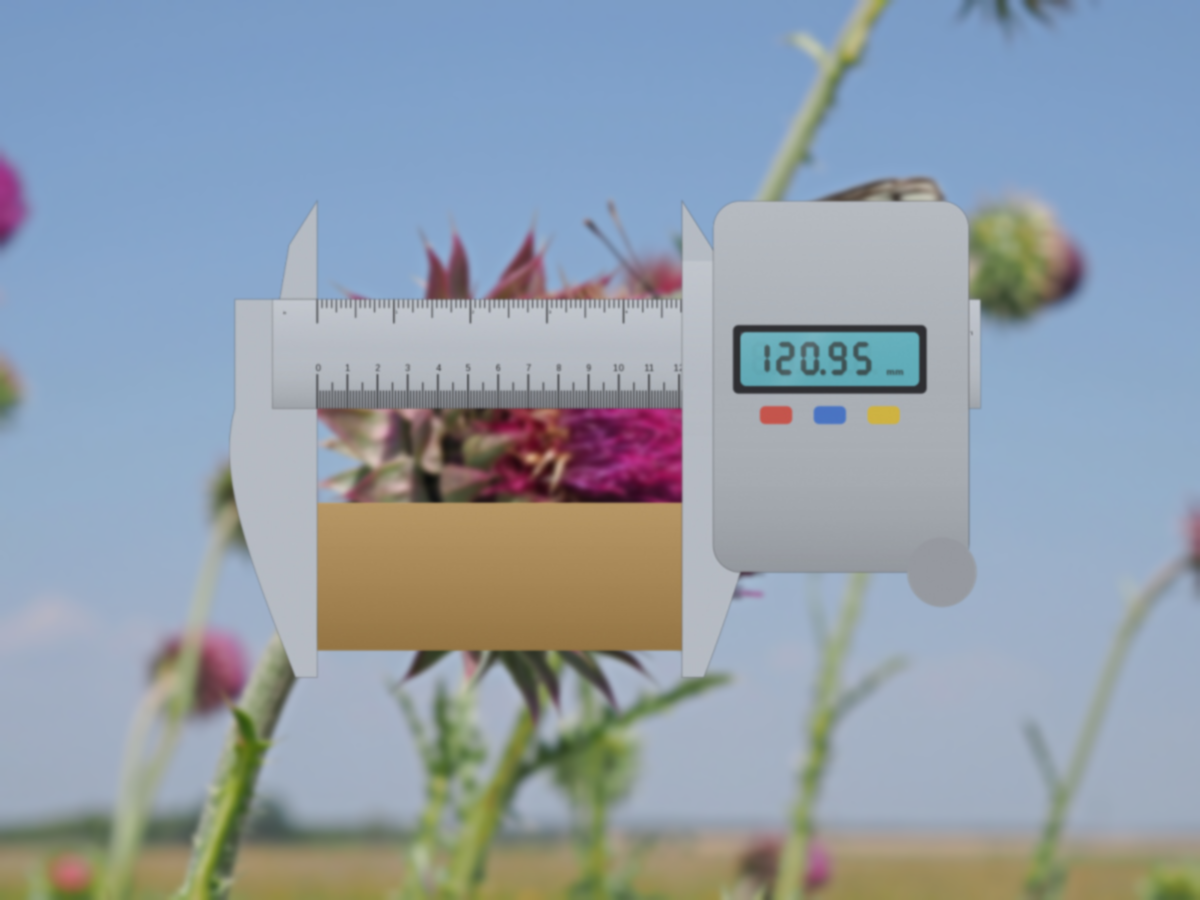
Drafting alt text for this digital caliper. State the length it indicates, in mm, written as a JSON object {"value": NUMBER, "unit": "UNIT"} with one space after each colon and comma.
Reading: {"value": 120.95, "unit": "mm"}
